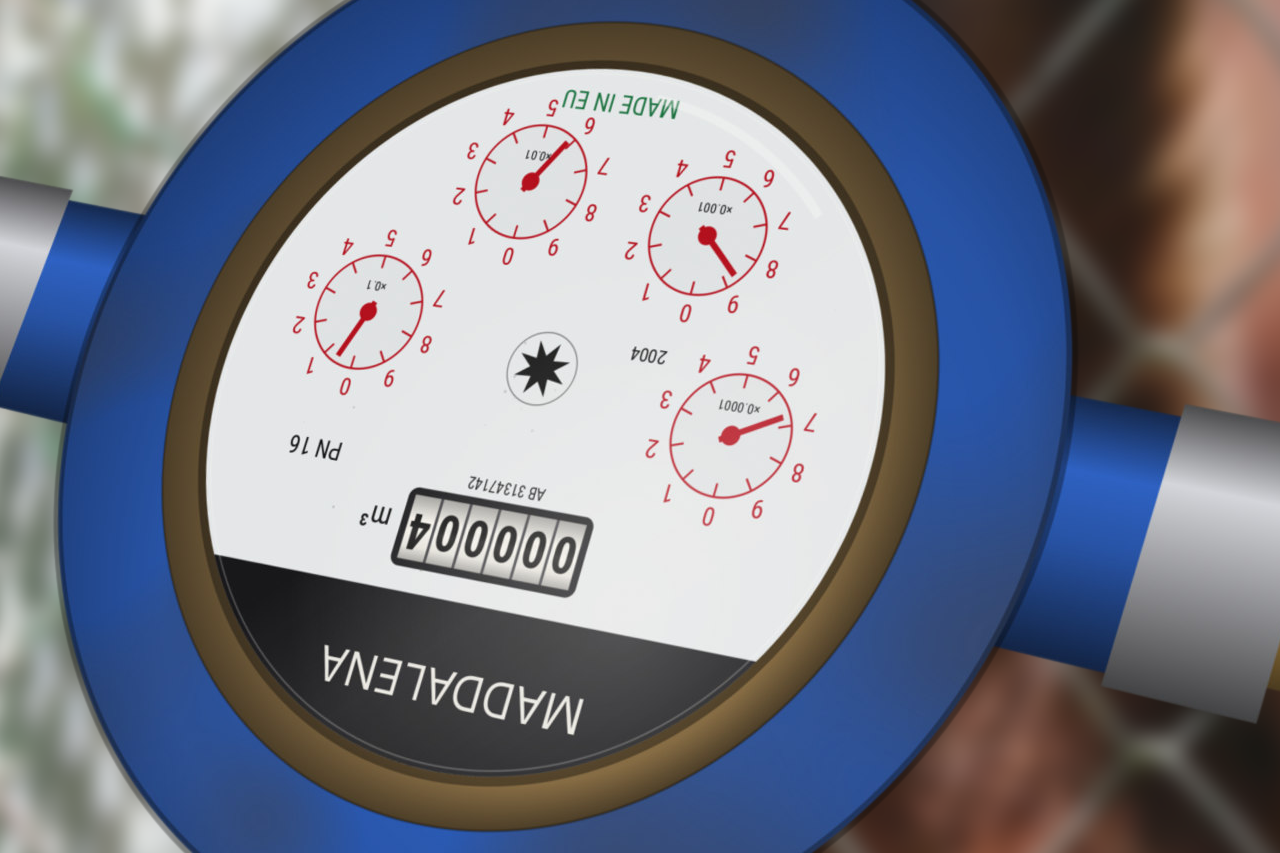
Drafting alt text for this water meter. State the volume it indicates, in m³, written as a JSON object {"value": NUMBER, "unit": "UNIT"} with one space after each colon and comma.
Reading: {"value": 4.0586, "unit": "m³"}
